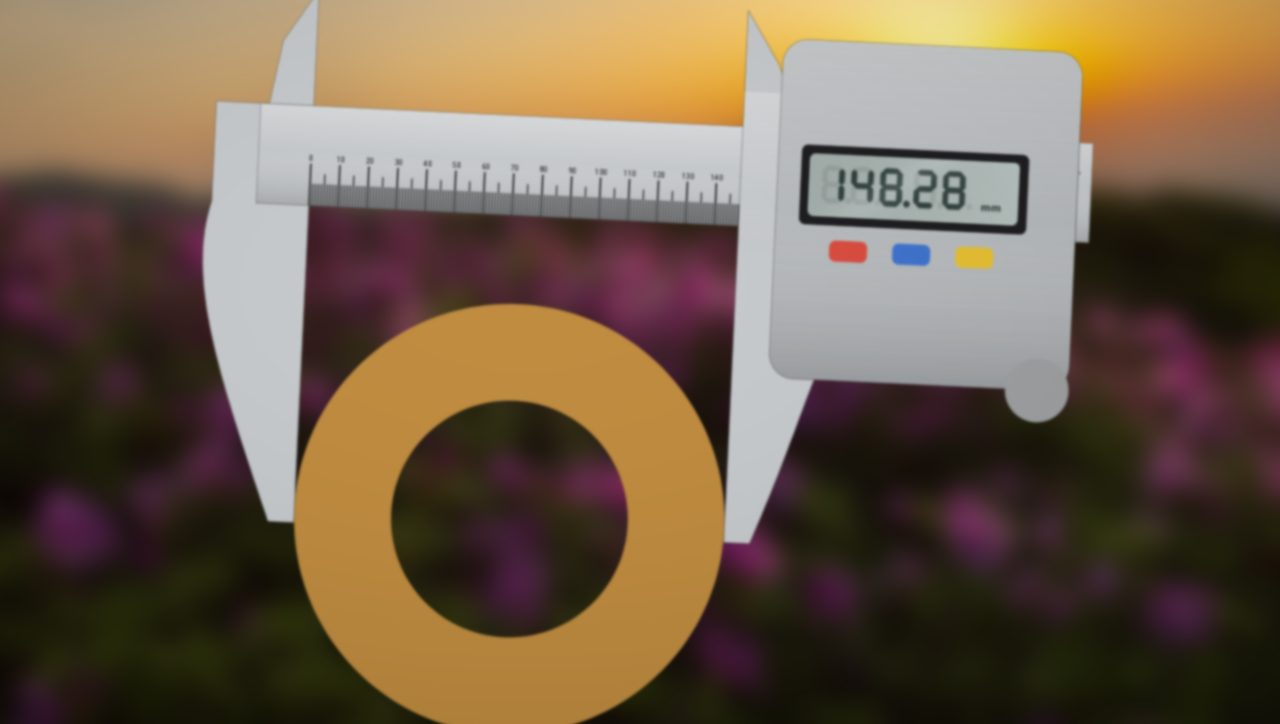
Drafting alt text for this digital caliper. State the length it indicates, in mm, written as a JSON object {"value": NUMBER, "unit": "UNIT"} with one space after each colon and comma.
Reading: {"value": 148.28, "unit": "mm"}
